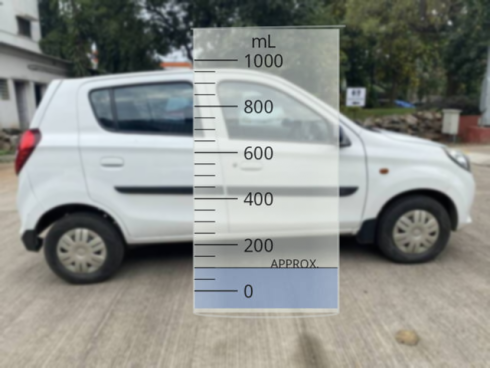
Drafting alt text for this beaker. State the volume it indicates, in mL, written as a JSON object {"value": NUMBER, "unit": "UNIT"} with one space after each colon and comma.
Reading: {"value": 100, "unit": "mL"}
